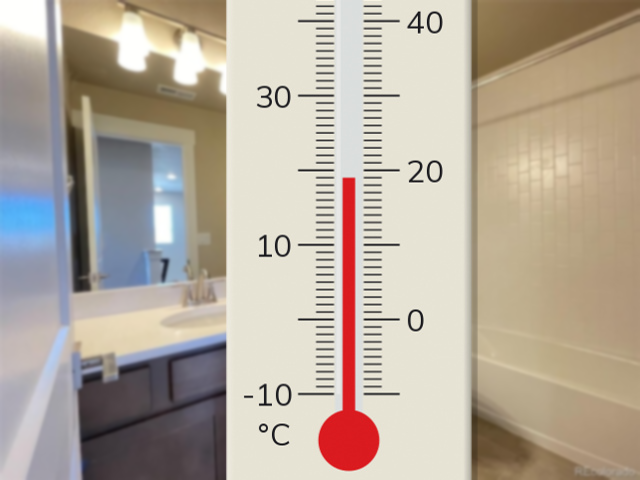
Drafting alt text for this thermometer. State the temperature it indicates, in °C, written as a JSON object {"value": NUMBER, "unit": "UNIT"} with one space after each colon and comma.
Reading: {"value": 19, "unit": "°C"}
